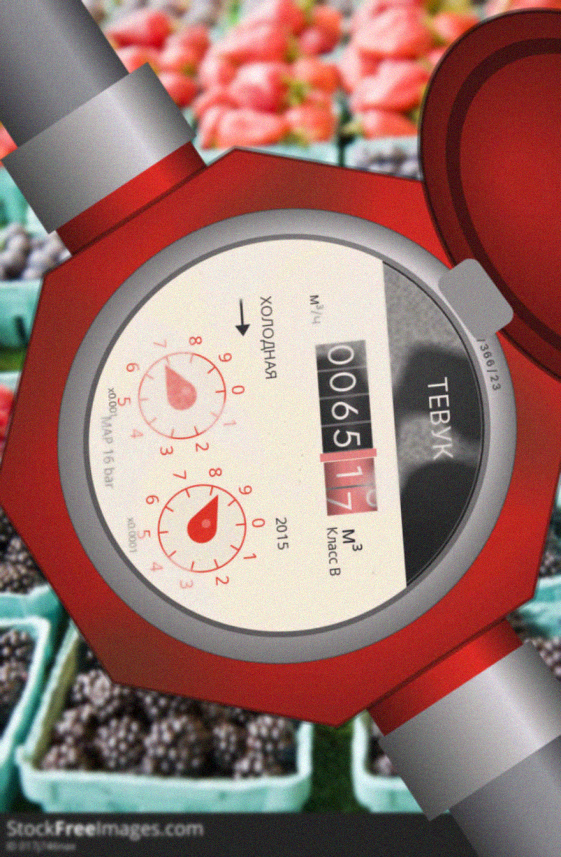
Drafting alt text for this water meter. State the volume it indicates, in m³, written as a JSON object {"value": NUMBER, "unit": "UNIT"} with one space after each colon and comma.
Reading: {"value": 65.1668, "unit": "m³"}
